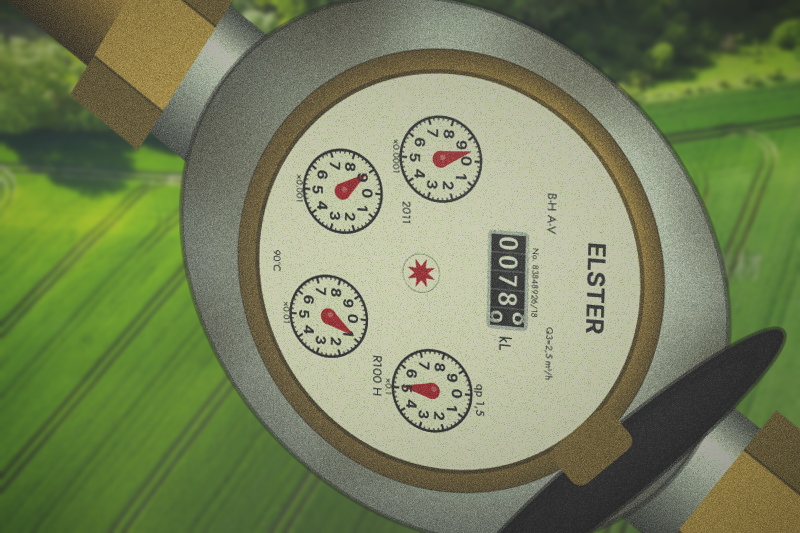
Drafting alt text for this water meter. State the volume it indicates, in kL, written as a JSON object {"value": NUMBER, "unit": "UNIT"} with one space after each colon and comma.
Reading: {"value": 788.5089, "unit": "kL"}
